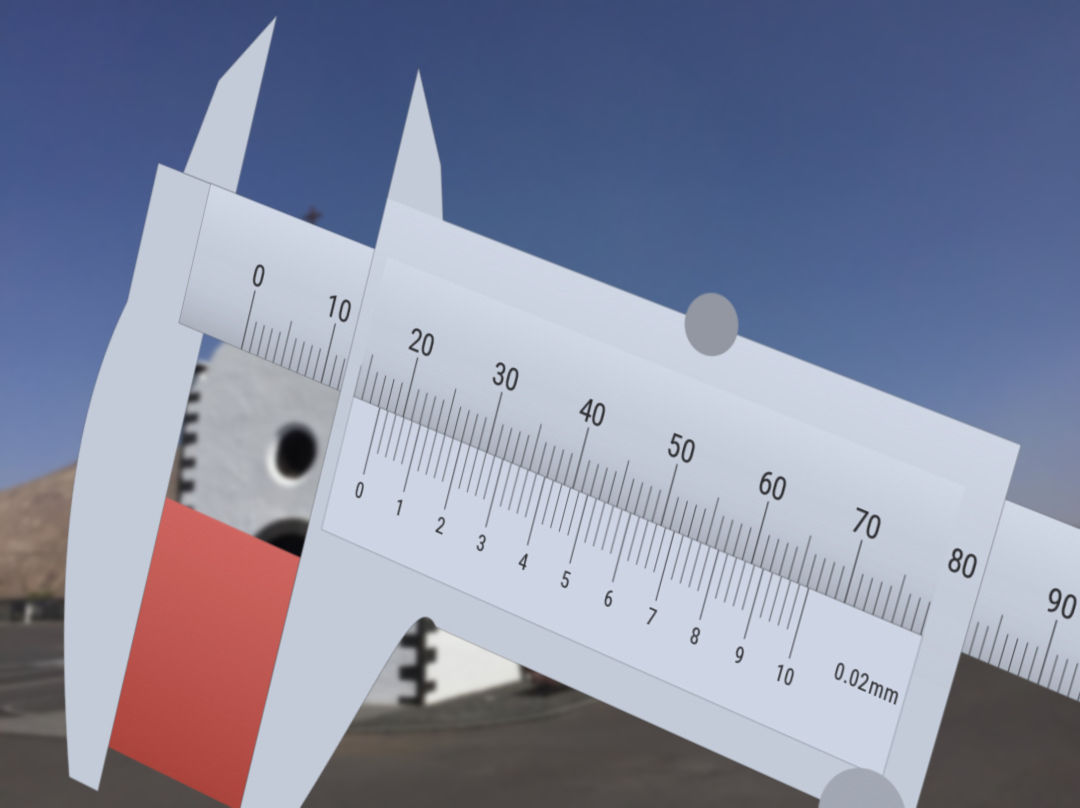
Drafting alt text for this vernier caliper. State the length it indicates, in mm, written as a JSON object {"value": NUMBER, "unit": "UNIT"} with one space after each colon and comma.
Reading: {"value": 17.2, "unit": "mm"}
